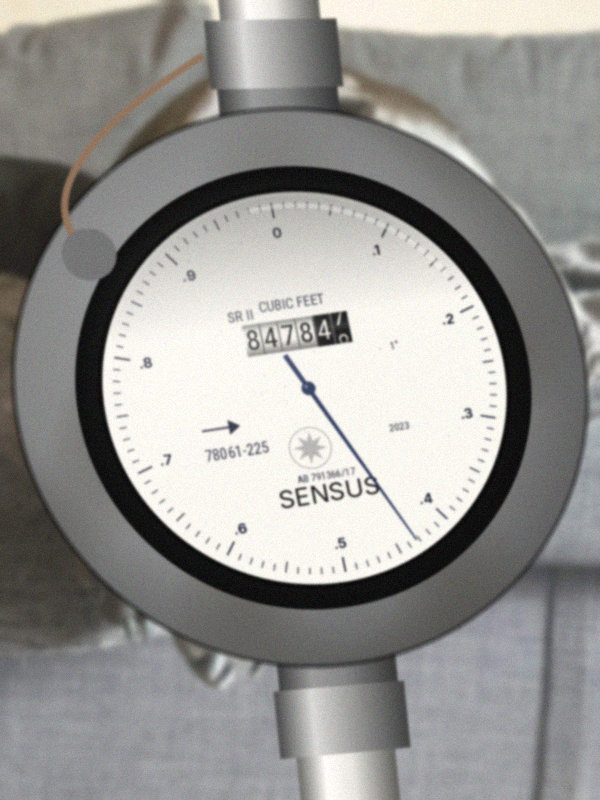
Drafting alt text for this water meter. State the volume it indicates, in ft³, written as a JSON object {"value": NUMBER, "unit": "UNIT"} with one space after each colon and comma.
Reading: {"value": 847847.43, "unit": "ft³"}
